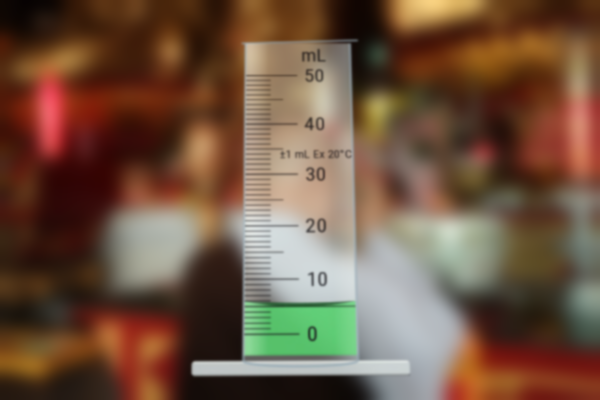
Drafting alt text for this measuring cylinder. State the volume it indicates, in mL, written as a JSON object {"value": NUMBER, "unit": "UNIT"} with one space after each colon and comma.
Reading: {"value": 5, "unit": "mL"}
